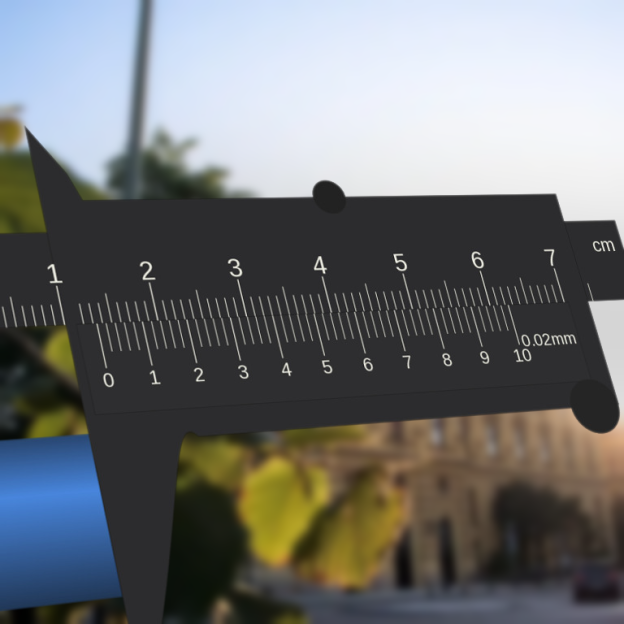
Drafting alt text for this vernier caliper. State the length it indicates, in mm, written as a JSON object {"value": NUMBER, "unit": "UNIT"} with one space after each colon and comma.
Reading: {"value": 13.4, "unit": "mm"}
